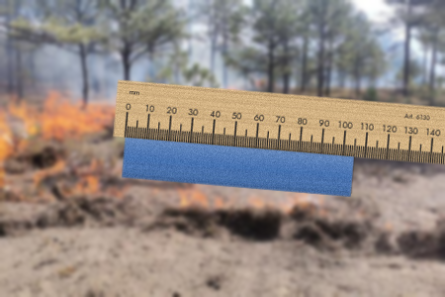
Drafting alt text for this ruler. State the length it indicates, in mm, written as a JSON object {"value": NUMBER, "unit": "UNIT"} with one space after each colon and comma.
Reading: {"value": 105, "unit": "mm"}
